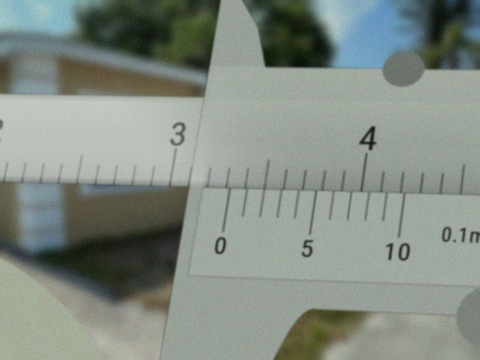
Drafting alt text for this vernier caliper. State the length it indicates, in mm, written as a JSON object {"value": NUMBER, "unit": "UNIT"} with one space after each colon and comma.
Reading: {"value": 33.2, "unit": "mm"}
